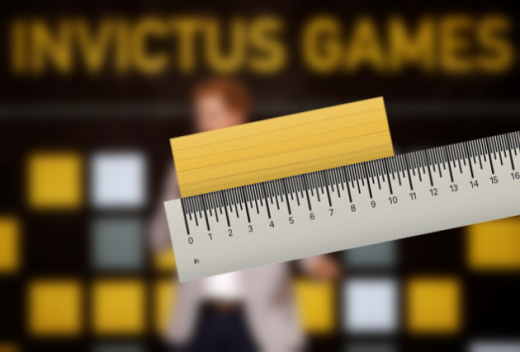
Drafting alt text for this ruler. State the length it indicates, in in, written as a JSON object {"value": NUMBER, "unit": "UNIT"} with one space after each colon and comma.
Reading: {"value": 10.5, "unit": "in"}
